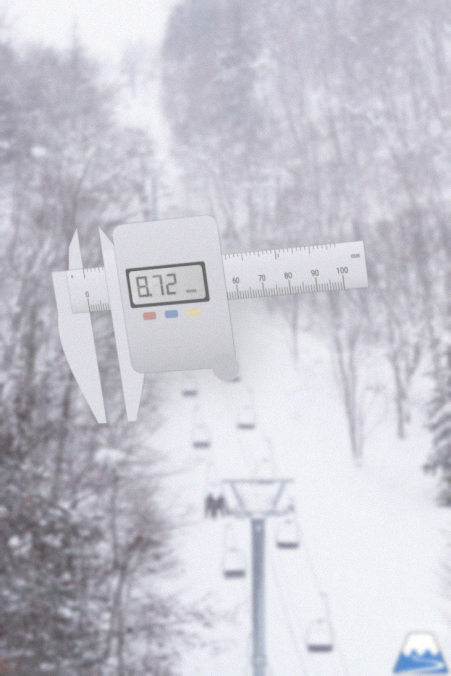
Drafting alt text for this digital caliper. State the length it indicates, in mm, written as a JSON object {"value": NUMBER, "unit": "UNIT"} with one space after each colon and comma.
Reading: {"value": 8.72, "unit": "mm"}
